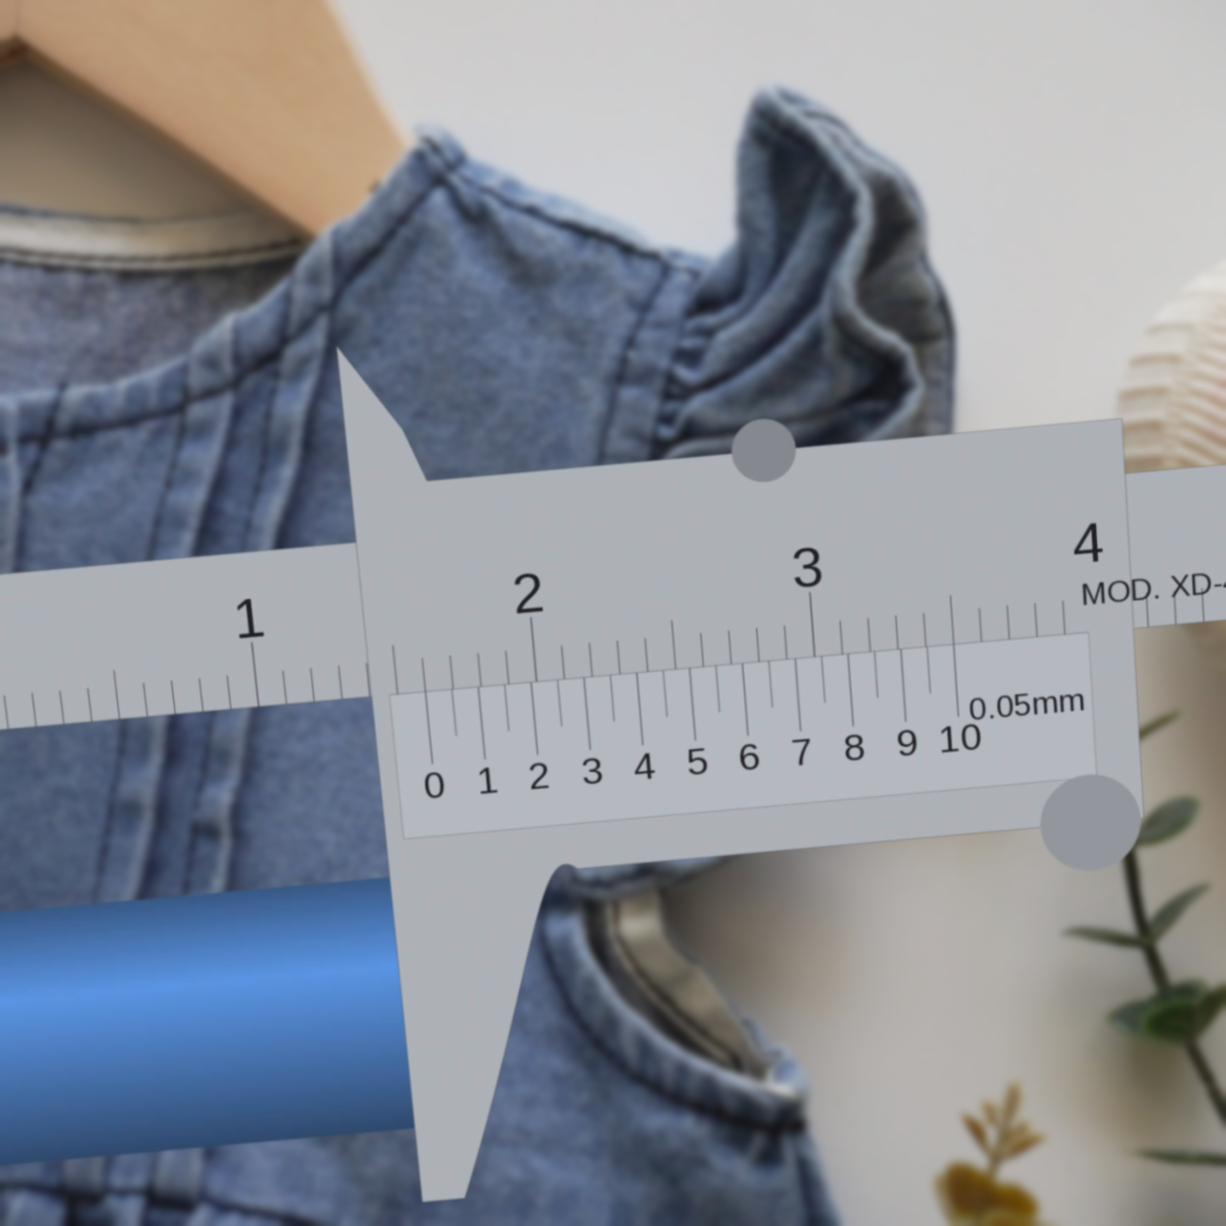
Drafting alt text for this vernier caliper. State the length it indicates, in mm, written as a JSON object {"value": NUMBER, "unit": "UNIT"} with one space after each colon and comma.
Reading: {"value": 16.00, "unit": "mm"}
